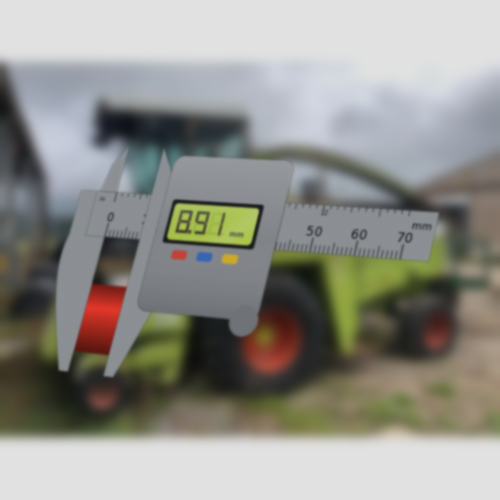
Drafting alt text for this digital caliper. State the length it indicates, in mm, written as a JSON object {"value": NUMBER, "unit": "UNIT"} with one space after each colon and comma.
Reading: {"value": 8.91, "unit": "mm"}
